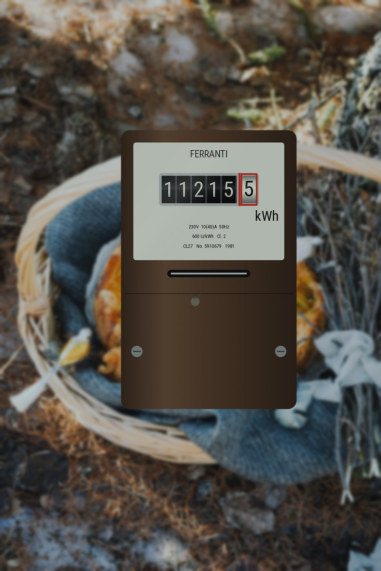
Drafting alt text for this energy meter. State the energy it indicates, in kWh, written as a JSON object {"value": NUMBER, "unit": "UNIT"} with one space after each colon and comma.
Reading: {"value": 11215.5, "unit": "kWh"}
